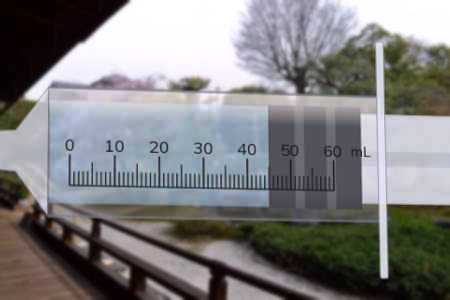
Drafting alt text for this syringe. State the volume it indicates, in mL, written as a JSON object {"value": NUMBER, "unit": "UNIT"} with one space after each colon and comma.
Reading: {"value": 45, "unit": "mL"}
